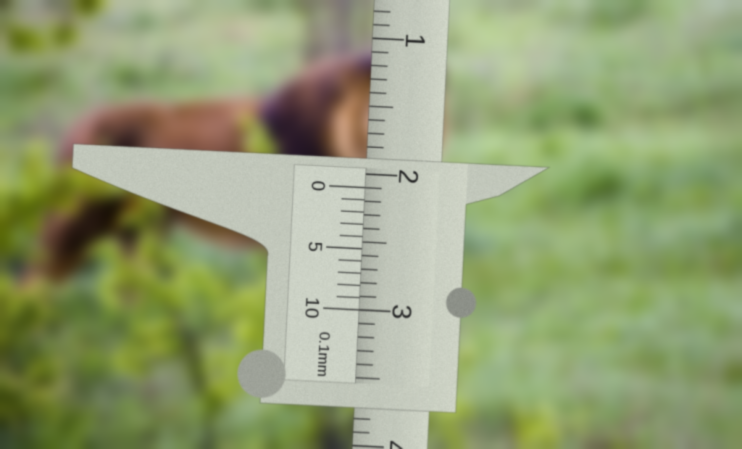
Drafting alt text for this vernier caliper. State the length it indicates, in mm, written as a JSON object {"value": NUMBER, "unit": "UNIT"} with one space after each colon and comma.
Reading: {"value": 21.0, "unit": "mm"}
